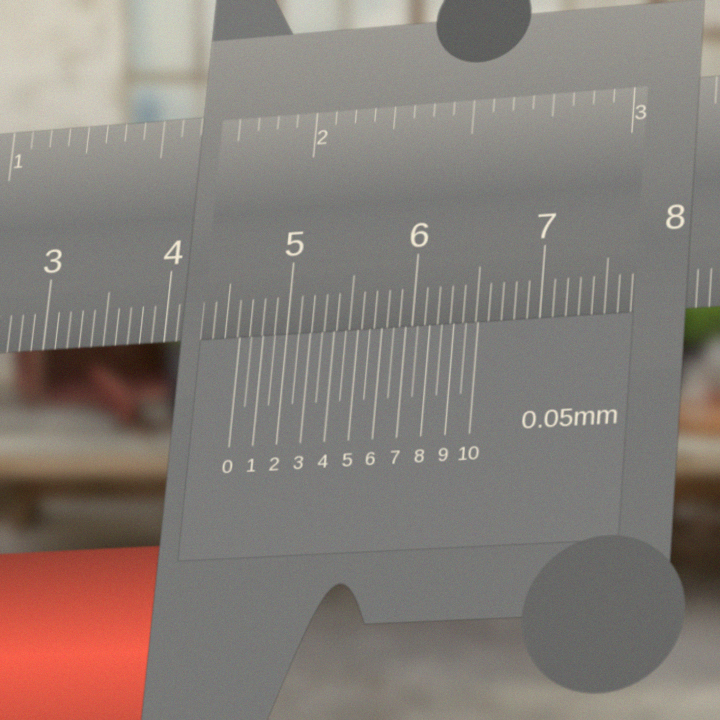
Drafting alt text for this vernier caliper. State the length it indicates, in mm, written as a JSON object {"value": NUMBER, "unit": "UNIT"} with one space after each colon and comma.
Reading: {"value": 46.2, "unit": "mm"}
